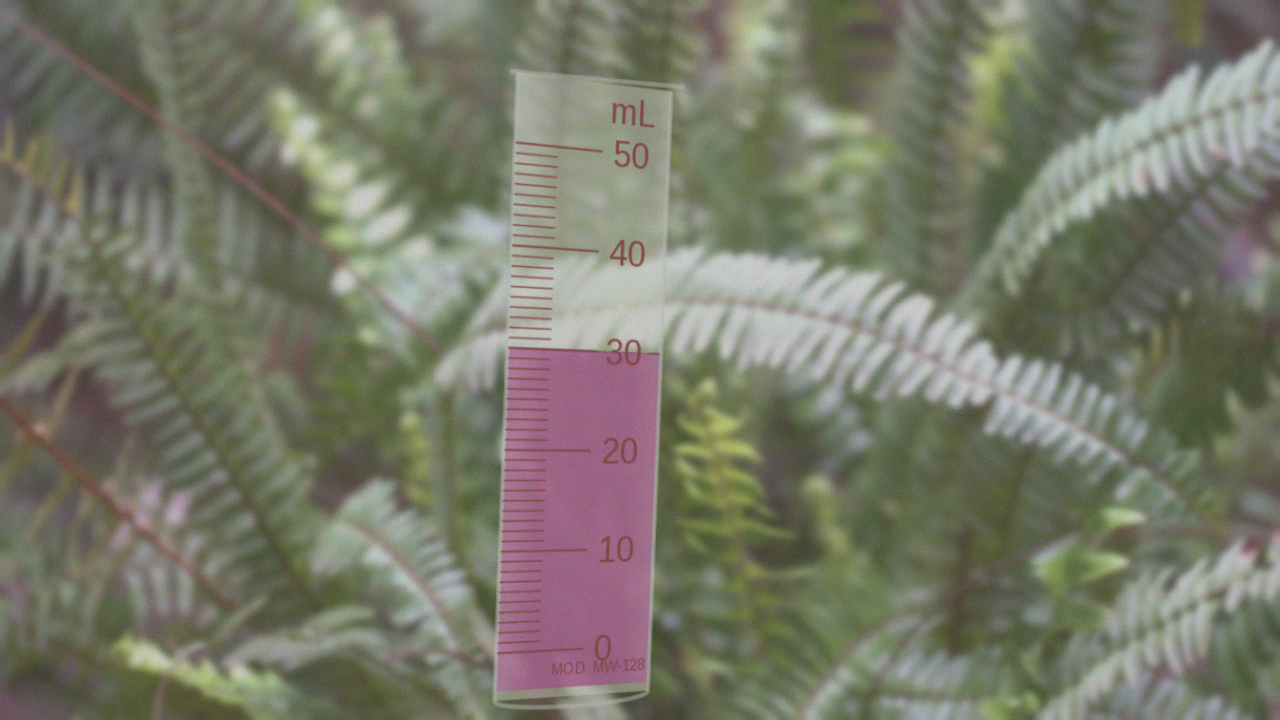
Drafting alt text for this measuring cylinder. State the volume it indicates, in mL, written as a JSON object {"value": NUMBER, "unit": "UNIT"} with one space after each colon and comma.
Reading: {"value": 30, "unit": "mL"}
